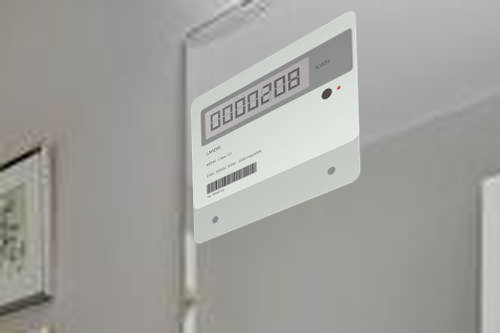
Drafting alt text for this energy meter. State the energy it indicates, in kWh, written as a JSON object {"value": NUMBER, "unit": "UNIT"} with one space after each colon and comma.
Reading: {"value": 208, "unit": "kWh"}
